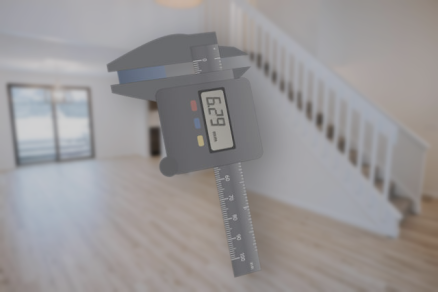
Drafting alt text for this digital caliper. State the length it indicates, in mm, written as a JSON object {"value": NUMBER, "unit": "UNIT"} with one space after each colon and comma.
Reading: {"value": 6.29, "unit": "mm"}
